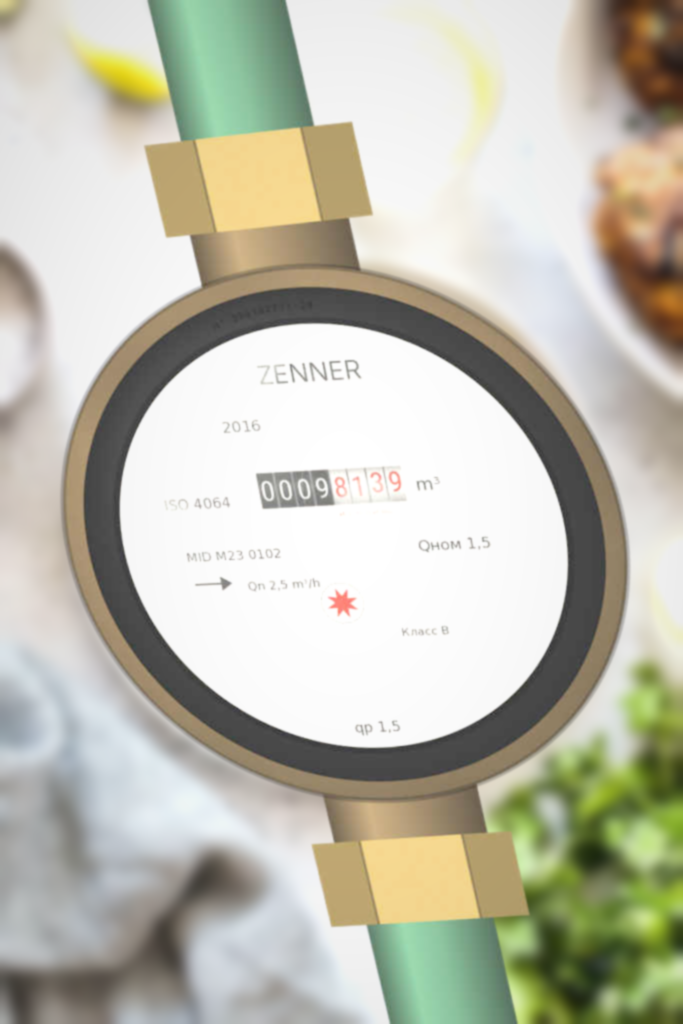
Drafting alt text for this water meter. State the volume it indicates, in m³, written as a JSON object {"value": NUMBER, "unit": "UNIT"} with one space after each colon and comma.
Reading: {"value": 9.8139, "unit": "m³"}
